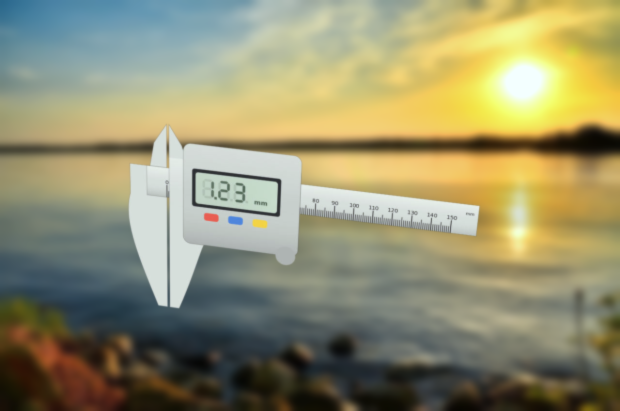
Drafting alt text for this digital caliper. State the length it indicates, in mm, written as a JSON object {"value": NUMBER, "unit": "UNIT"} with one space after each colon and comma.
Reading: {"value": 1.23, "unit": "mm"}
